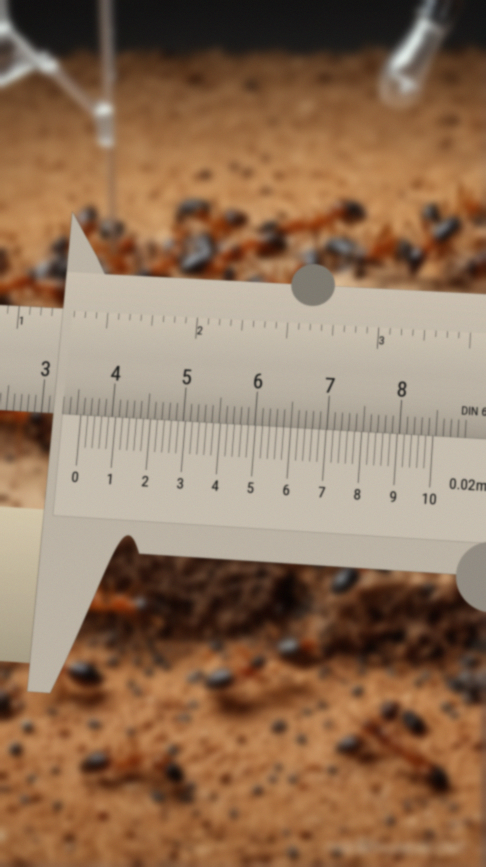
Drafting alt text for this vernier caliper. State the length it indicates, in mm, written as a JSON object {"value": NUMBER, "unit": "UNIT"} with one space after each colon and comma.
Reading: {"value": 35.6, "unit": "mm"}
